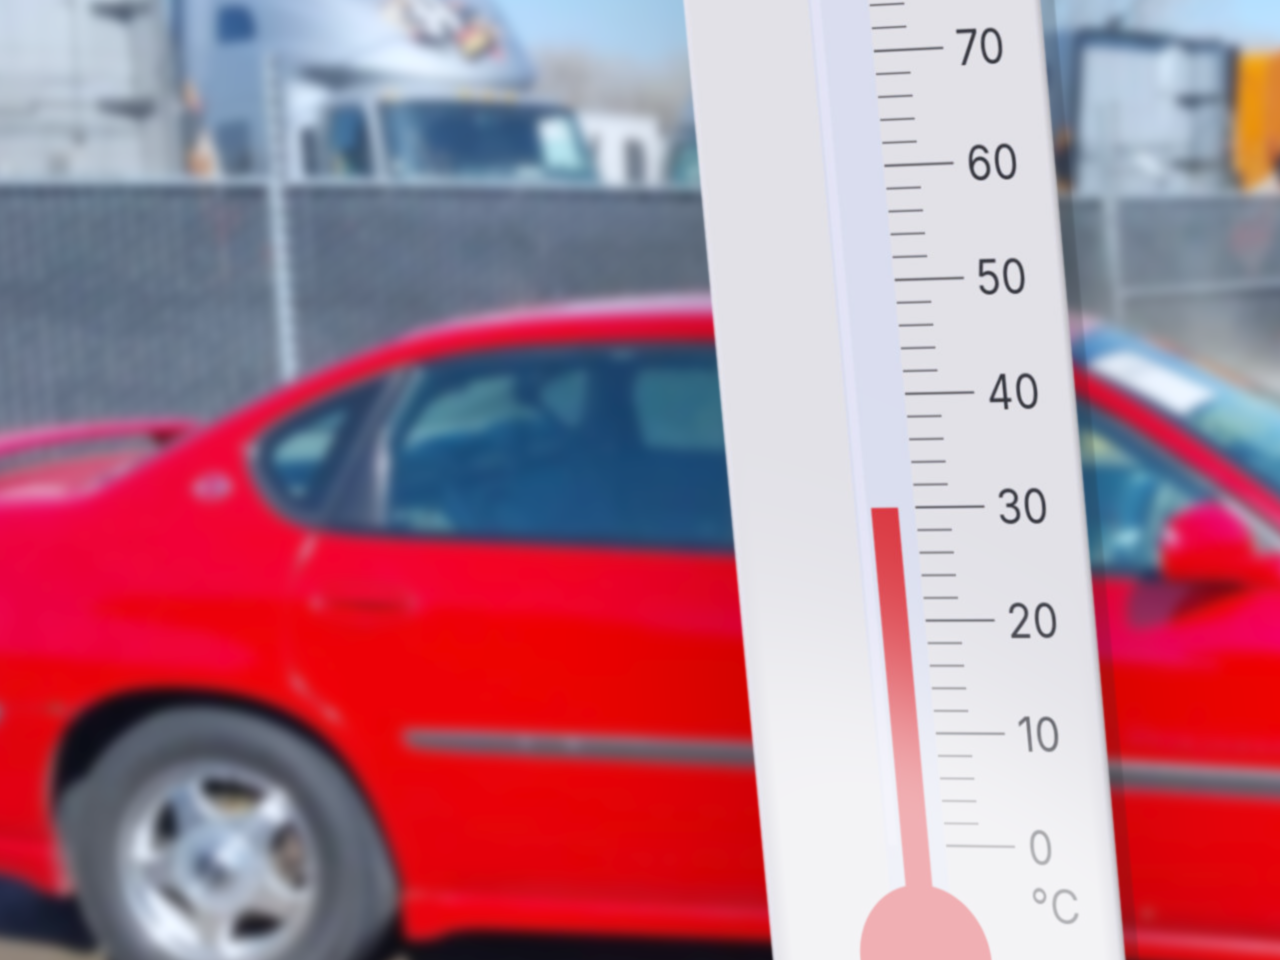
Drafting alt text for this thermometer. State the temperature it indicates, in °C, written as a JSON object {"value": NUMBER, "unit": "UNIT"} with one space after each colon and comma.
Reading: {"value": 30, "unit": "°C"}
